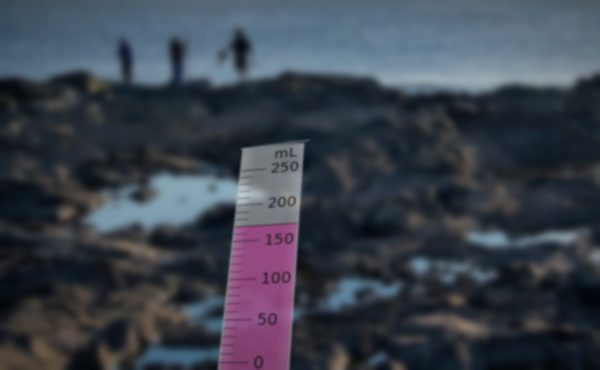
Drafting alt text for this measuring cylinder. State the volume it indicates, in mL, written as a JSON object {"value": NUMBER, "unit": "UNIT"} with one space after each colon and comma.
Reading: {"value": 170, "unit": "mL"}
